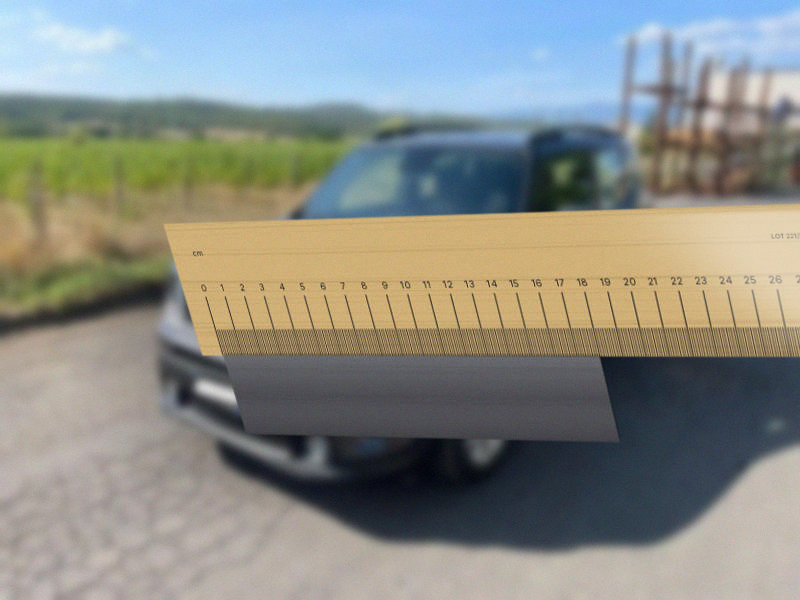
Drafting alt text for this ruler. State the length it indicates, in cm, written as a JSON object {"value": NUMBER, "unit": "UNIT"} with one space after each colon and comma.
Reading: {"value": 18, "unit": "cm"}
